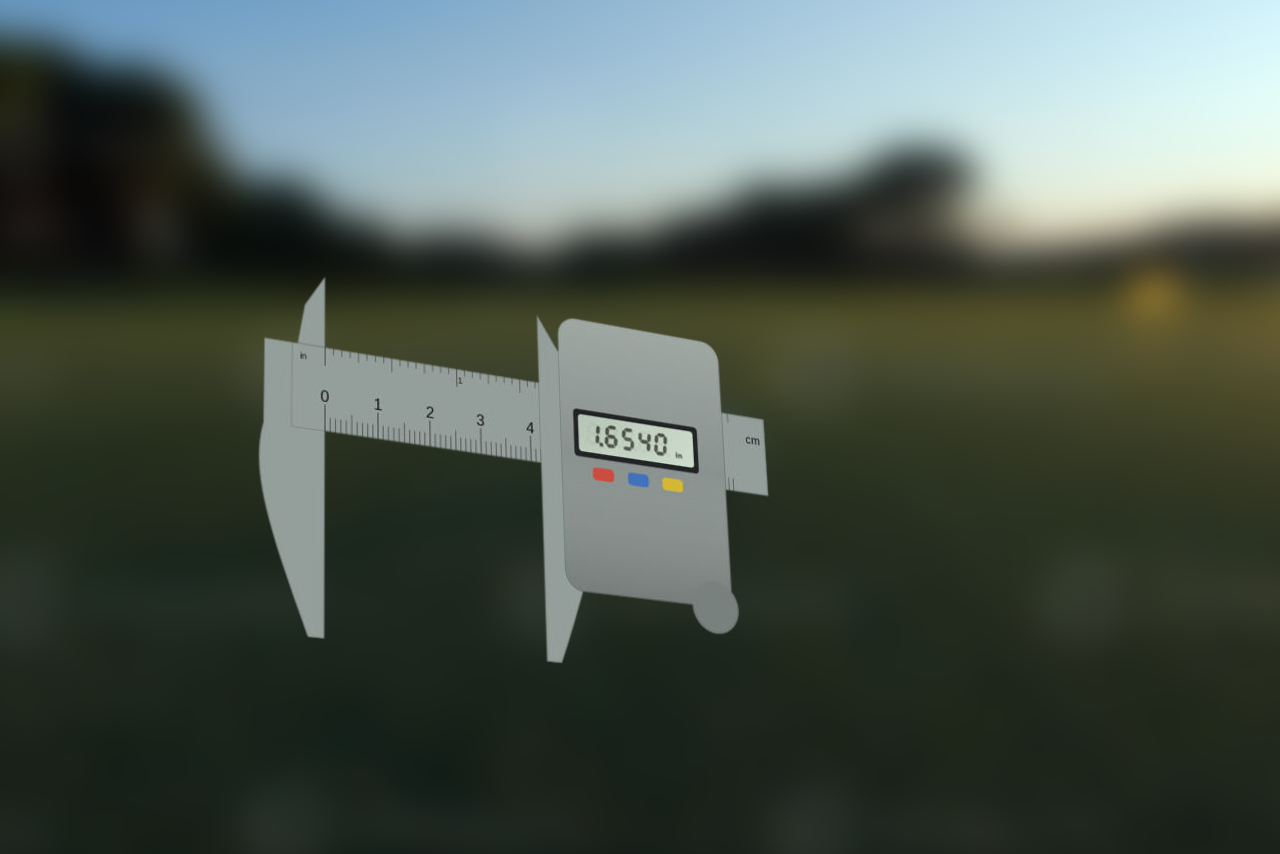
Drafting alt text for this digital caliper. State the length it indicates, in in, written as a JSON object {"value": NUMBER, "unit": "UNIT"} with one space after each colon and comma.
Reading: {"value": 1.6540, "unit": "in"}
